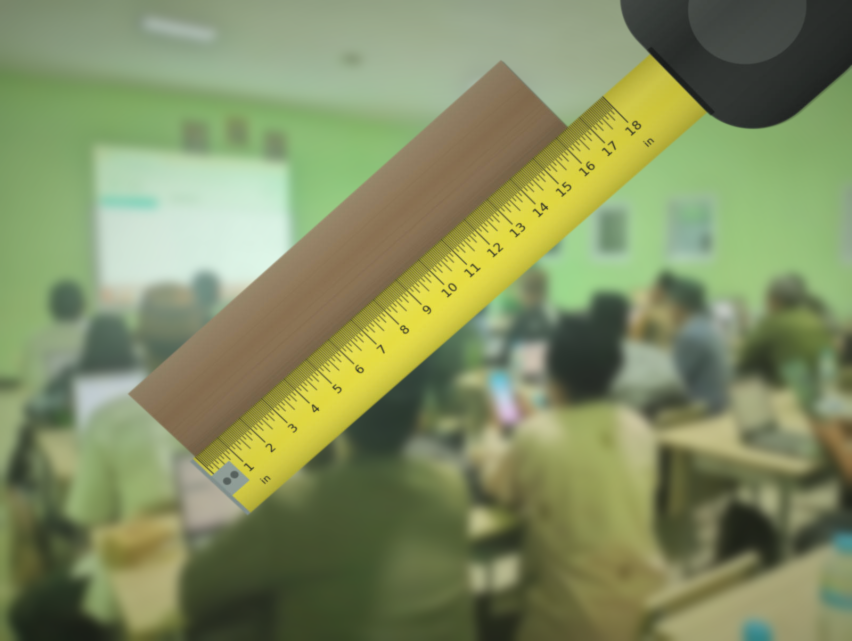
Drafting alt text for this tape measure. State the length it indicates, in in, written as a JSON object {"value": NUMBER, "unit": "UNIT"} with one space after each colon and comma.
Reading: {"value": 16.5, "unit": "in"}
